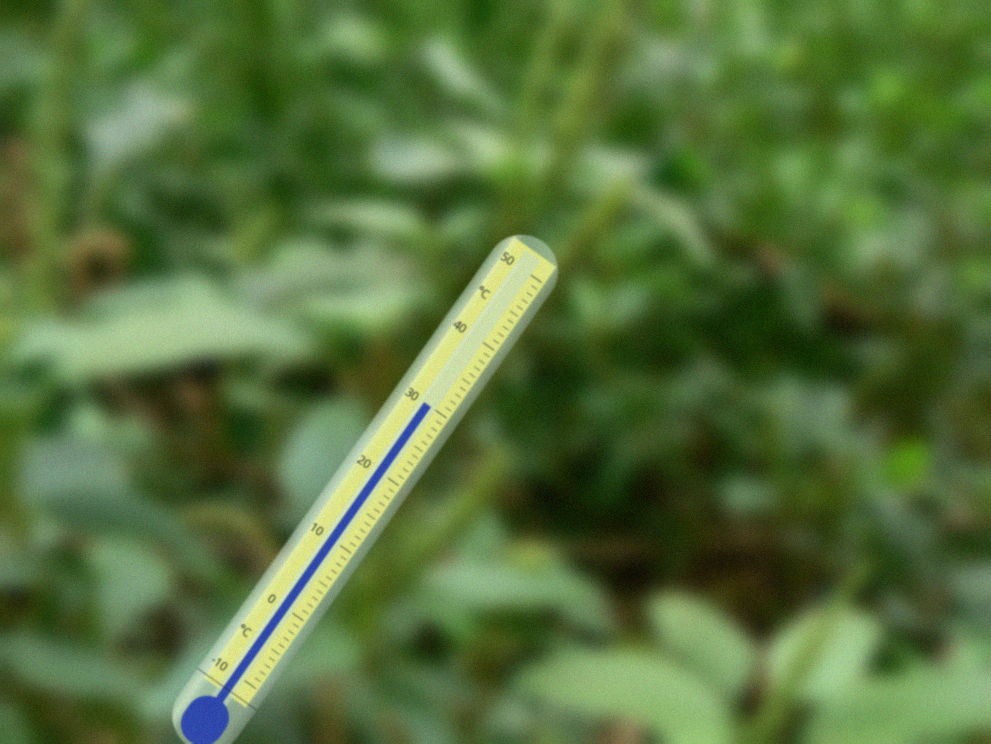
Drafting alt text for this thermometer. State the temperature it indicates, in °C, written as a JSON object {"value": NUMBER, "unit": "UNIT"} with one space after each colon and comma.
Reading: {"value": 30, "unit": "°C"}
